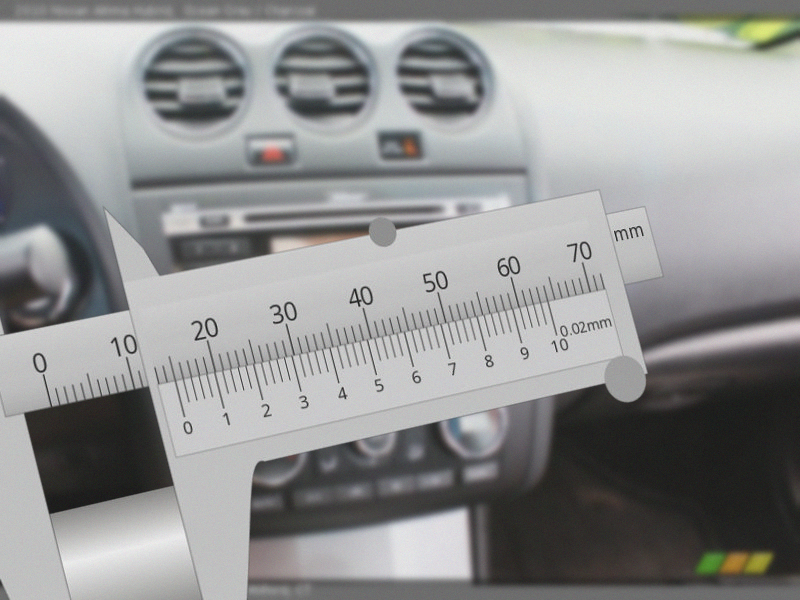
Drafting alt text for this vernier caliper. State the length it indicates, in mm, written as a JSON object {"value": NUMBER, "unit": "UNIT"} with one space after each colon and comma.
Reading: {"value": 15.0, "unit": "mm"}
